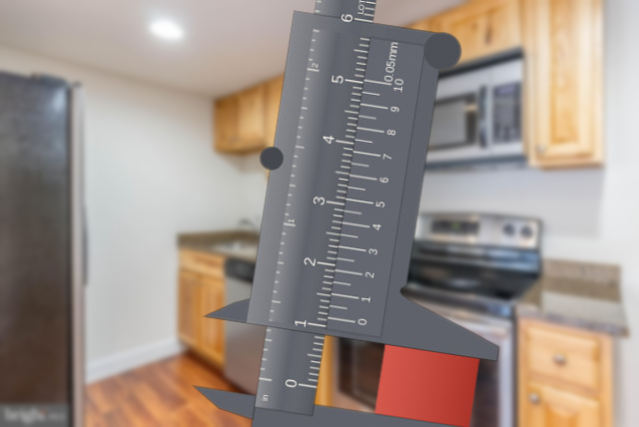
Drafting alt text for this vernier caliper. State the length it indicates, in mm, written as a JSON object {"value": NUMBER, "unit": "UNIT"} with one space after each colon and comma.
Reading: {"value": 11.4, "unit": "mm"}
